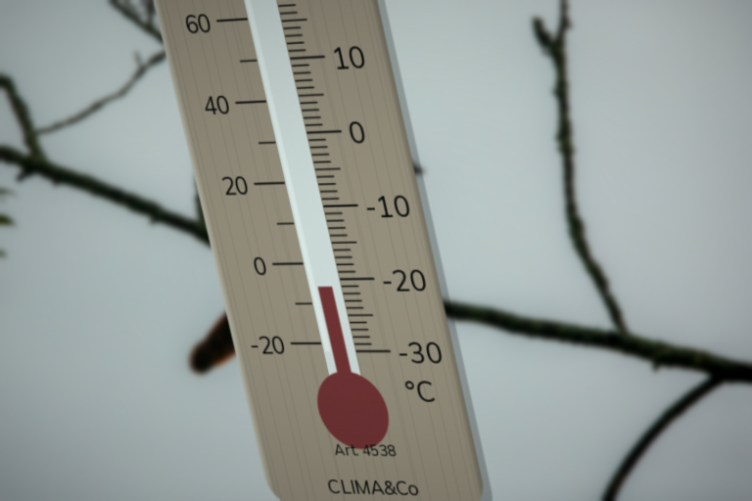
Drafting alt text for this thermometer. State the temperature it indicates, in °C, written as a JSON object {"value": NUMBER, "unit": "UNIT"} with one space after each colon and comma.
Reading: {"value": -21, "unit": "°C"}
